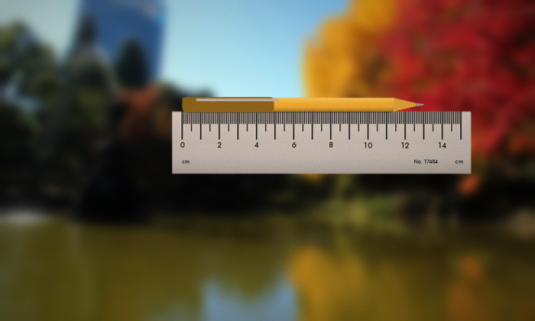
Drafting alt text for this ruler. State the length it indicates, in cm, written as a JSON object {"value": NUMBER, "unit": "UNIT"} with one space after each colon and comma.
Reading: {"value": 13, "unit": "cm"}
